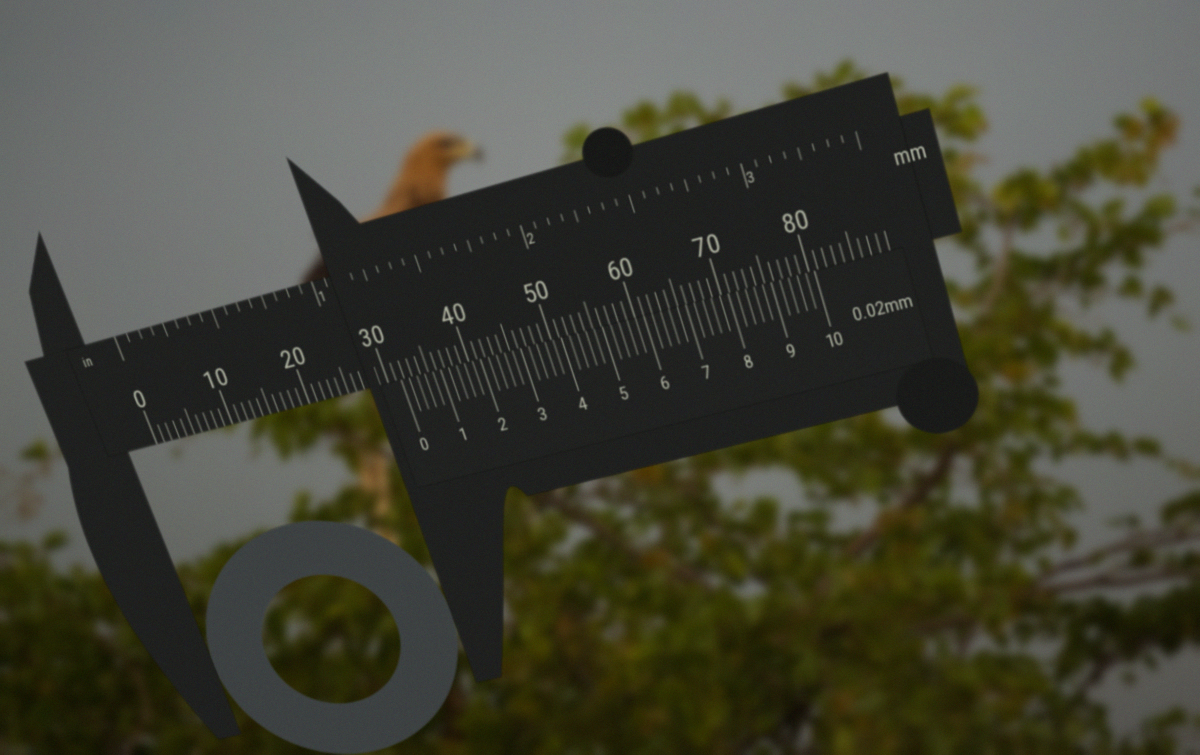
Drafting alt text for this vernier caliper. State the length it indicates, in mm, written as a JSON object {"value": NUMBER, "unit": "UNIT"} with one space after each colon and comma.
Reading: {"value": 31.6, "unit": "mm"}
